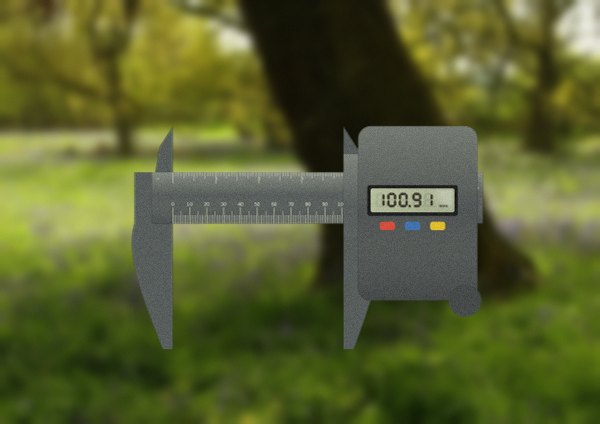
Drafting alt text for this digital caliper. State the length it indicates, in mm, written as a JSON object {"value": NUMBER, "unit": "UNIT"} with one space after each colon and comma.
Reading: {"value": 100.91, "unit": "mm"}
